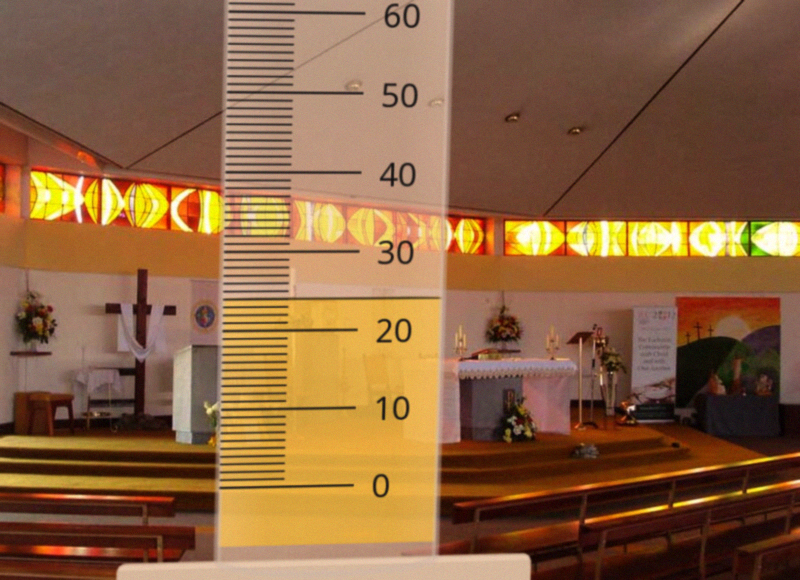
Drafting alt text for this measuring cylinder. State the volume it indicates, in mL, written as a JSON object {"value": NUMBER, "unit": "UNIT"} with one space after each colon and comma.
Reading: {"value": 24, "unit": "mL"}
